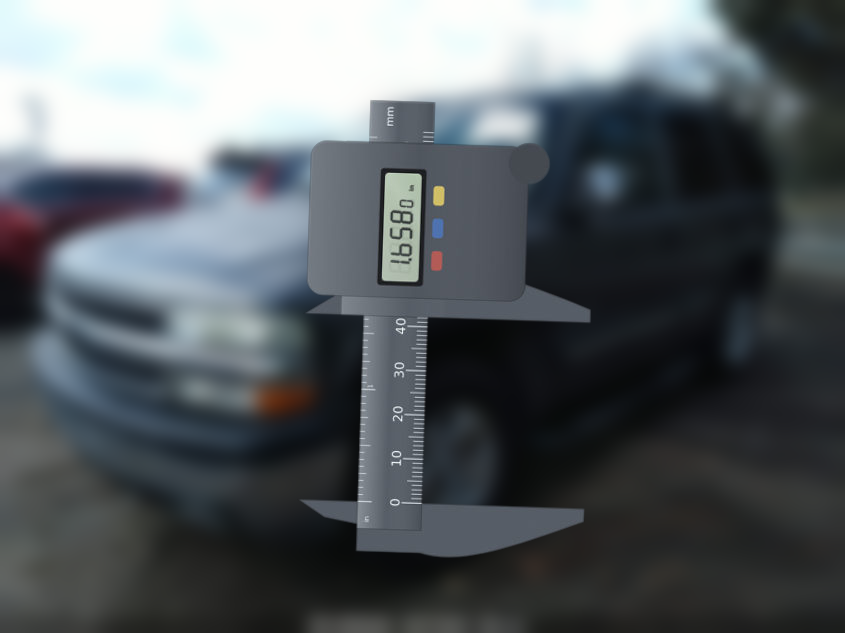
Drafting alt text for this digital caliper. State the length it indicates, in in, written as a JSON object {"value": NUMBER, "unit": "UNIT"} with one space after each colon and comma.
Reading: {"value": 1.6580, "unit": "in"}
